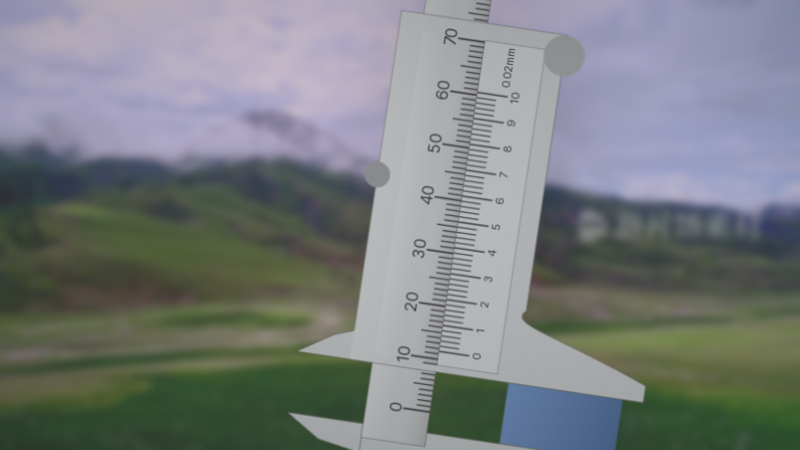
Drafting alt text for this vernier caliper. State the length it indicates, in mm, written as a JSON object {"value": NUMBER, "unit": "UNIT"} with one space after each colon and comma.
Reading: {"value": 11.5, "unit": "mm"}
